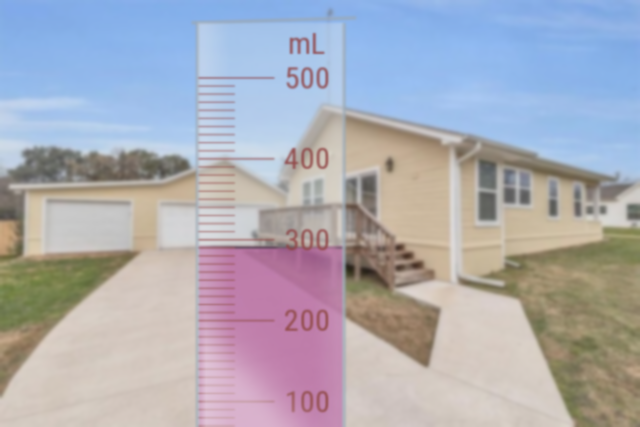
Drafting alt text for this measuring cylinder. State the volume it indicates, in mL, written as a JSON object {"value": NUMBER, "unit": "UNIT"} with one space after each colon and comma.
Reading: {"value": 290, "unit": "mL"}
